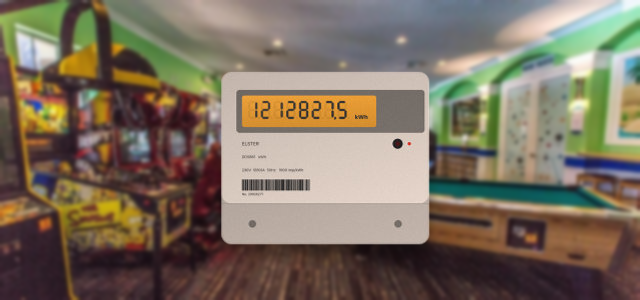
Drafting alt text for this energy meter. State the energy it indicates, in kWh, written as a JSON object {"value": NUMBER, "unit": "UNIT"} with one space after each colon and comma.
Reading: {"value": 1212827.5, "unit": "kWh"}
